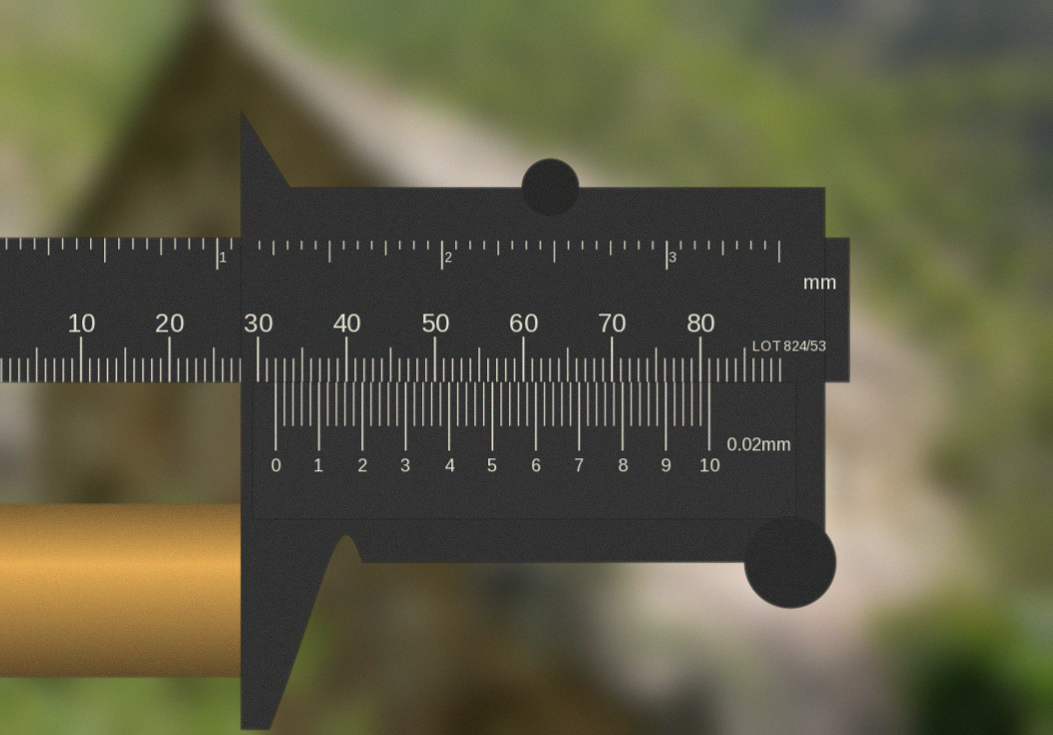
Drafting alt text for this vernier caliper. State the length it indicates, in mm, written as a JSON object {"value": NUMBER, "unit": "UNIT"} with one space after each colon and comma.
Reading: {"value": 32.0, "unit": "mm"}
